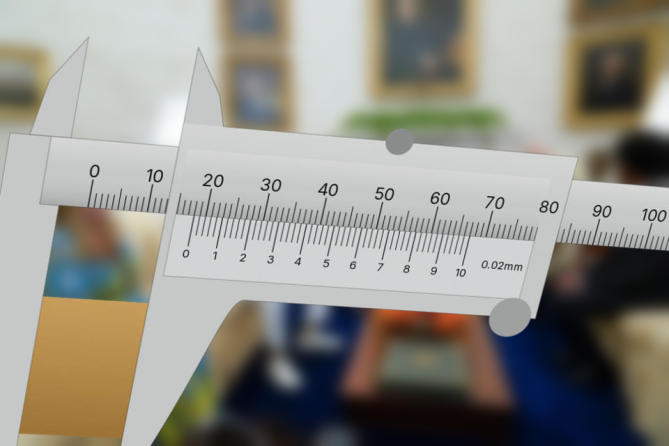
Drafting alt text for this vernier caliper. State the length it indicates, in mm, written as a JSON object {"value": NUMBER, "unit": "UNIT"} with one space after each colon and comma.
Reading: {"value": 18.0, "unit": "mm"}
